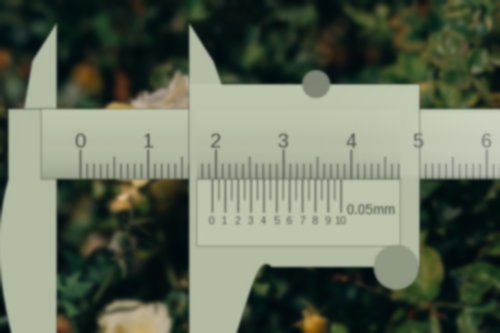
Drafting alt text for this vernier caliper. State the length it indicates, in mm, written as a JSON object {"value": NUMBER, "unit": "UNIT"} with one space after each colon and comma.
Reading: {"value": 19.5, "unit": "mm"}
